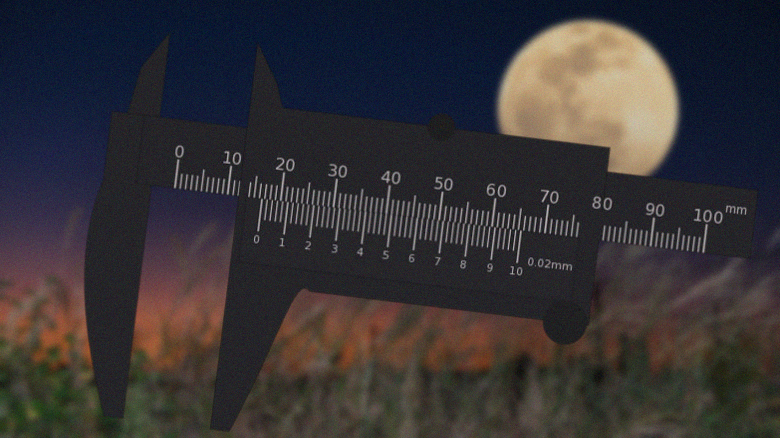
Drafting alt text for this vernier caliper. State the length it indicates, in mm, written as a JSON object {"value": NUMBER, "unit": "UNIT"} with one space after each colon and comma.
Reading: {"value": 16.5, "unit": "mm"}
